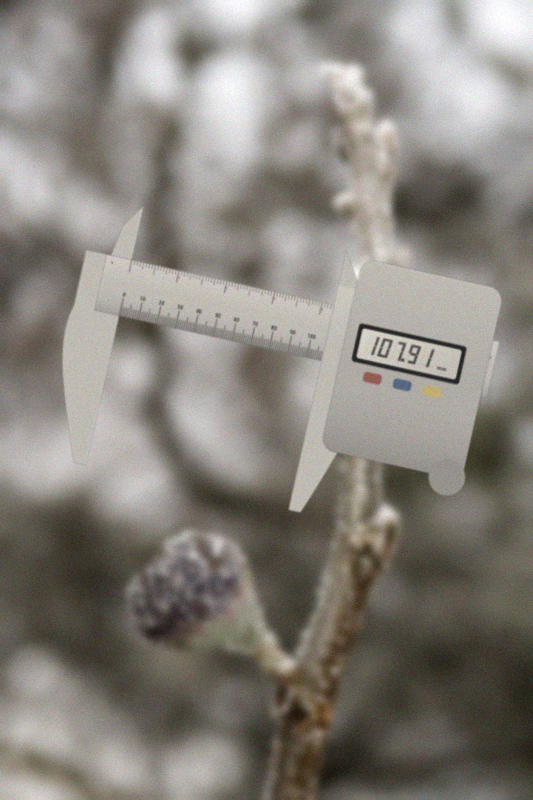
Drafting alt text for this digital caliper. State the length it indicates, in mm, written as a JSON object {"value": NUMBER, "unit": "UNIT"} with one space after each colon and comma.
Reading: {"value": 107.91, "unit": "mm"}
